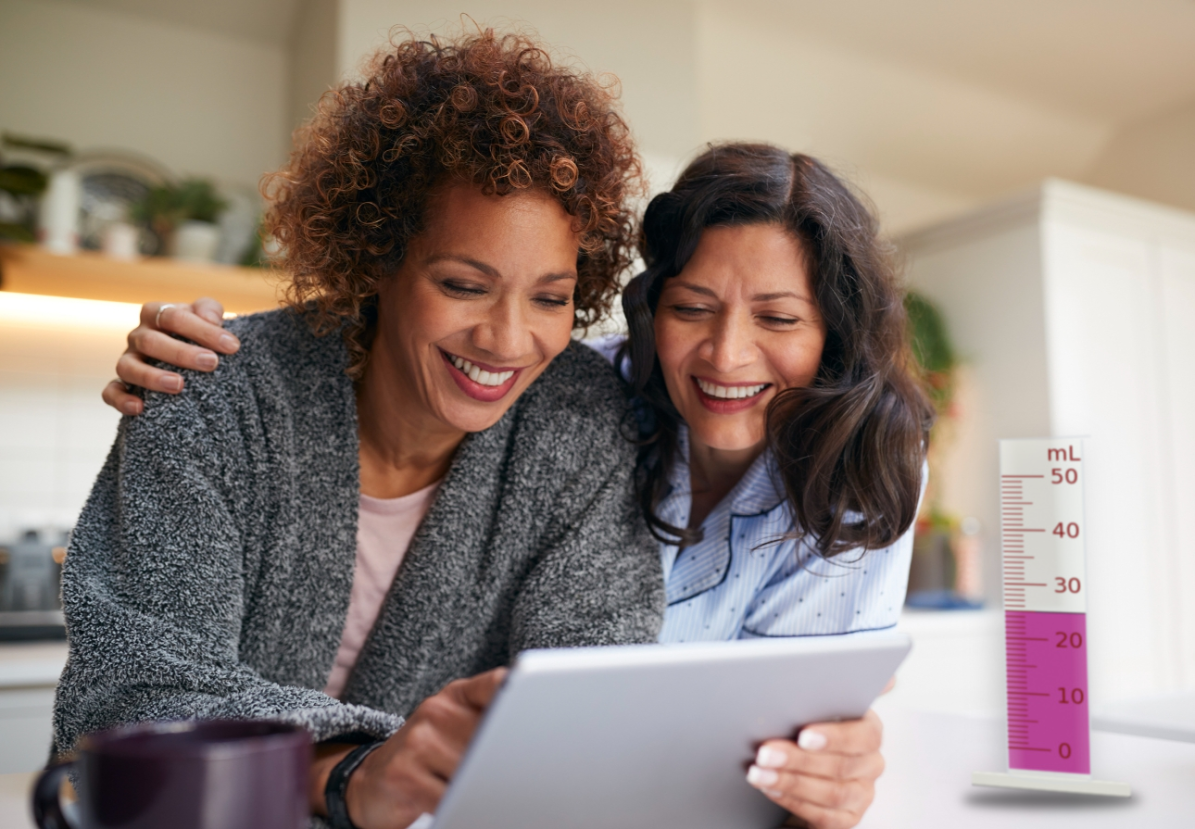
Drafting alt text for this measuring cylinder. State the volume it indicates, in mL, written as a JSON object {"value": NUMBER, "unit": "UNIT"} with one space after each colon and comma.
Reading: {"value": 25, "unit": "mL"}
